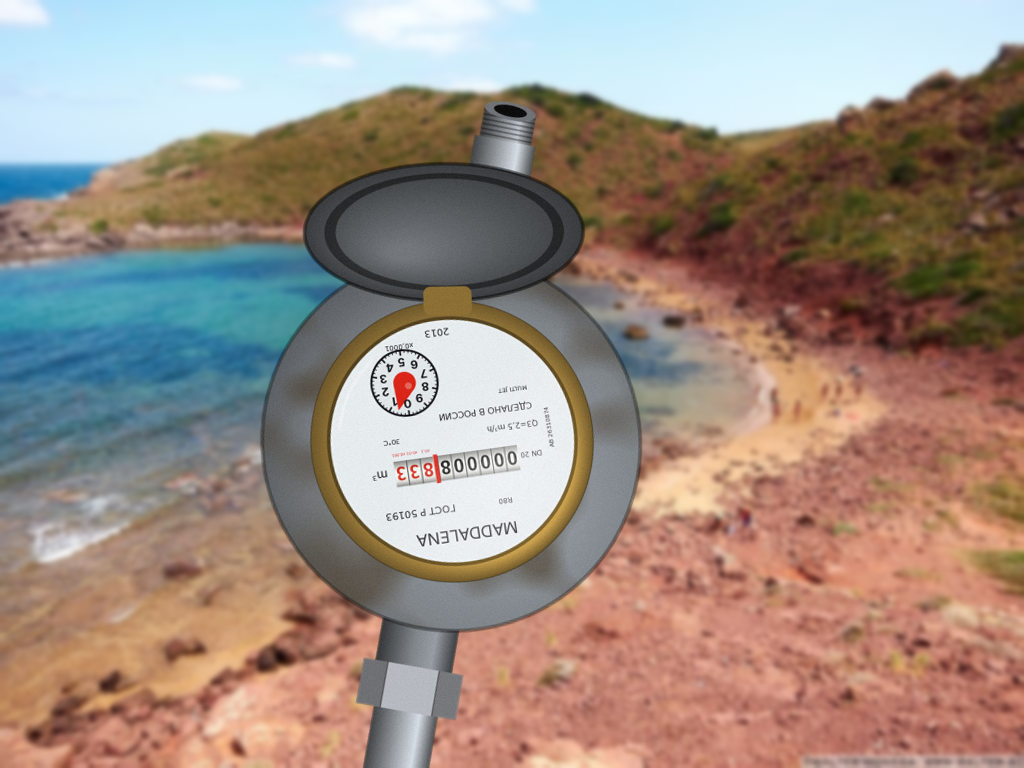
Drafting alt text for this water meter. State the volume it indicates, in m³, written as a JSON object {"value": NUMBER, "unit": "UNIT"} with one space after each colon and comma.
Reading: {"value": 8.8330, "unit": "m³"}
